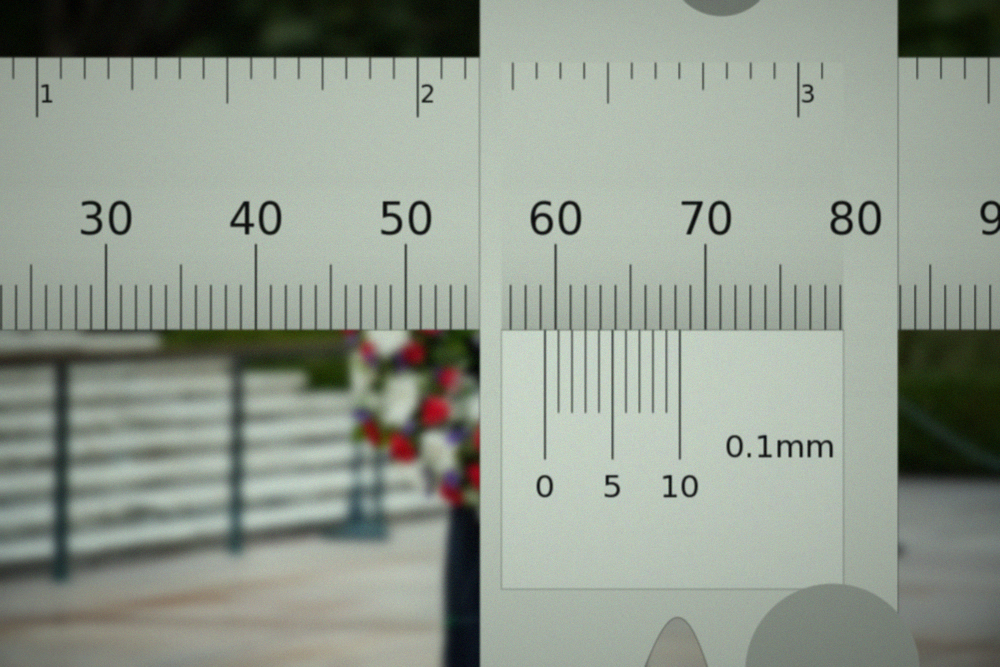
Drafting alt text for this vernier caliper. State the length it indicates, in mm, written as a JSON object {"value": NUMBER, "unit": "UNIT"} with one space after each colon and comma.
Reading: {"value": 59.3, "unit": "mm"}
